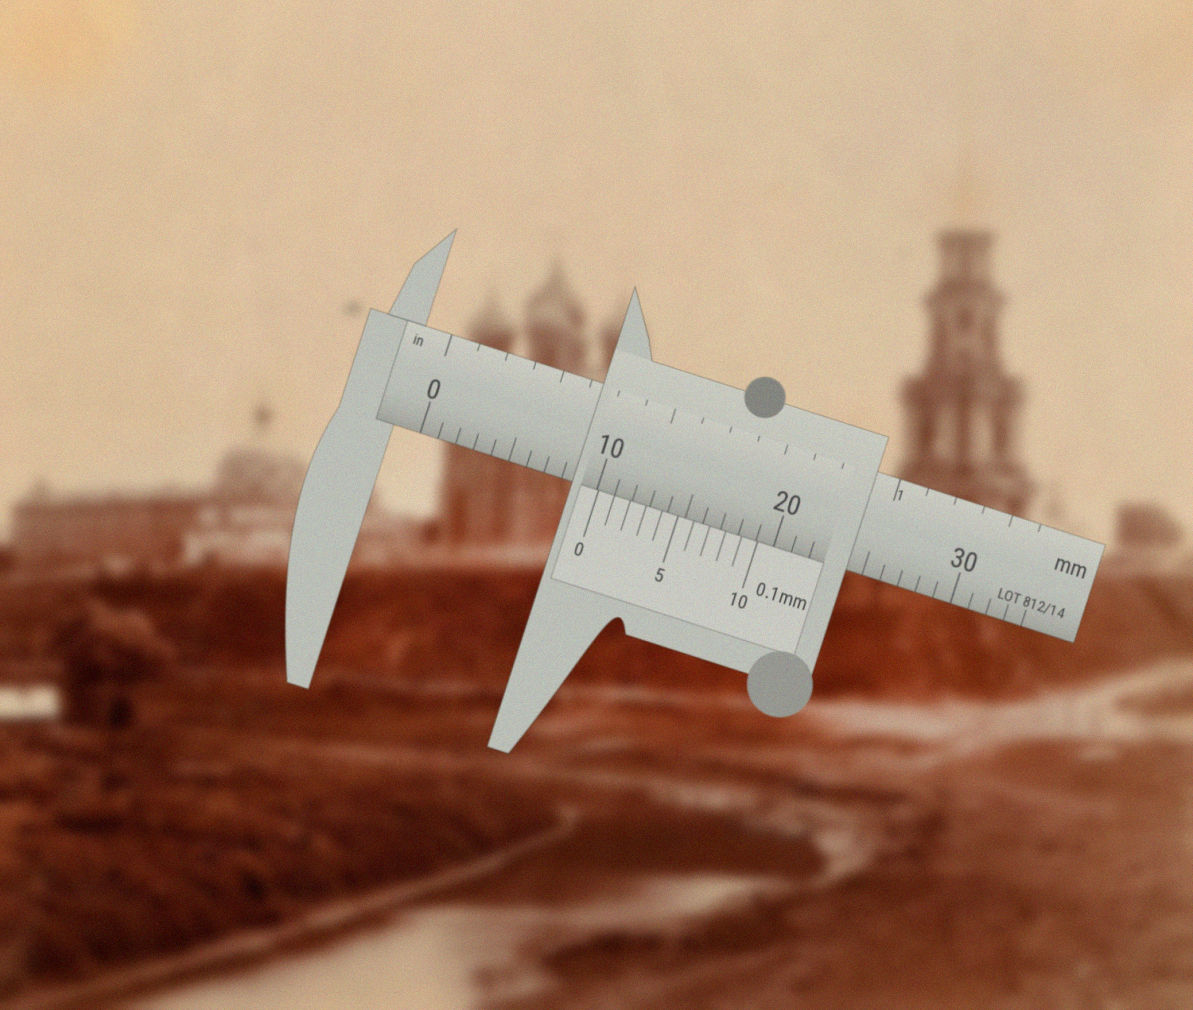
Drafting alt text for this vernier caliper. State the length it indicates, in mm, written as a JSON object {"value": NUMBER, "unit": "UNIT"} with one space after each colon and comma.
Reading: {"value": 10.1, "unit": "mm"}
